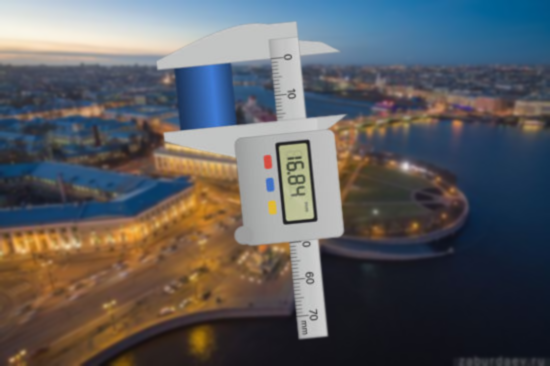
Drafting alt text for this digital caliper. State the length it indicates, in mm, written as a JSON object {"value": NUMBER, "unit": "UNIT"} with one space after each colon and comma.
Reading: {"value": 16.84, "unit": "mm"}
